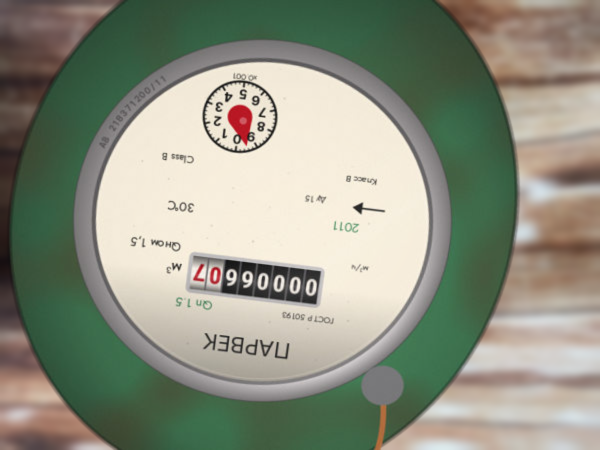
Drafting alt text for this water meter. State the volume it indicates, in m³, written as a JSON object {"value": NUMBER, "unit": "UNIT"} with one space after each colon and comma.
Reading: {"value": 66.069, "unit": "m³"}
